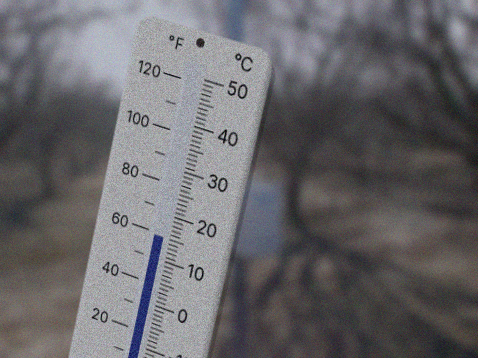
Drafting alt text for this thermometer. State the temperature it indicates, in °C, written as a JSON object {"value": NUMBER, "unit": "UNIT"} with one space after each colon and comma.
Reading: {"value": 15, "unit": "°C"}
